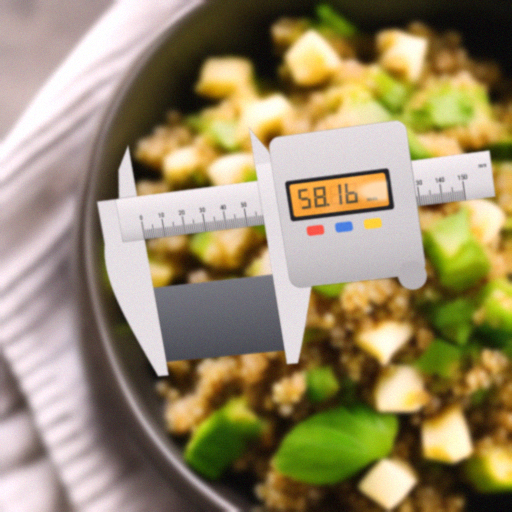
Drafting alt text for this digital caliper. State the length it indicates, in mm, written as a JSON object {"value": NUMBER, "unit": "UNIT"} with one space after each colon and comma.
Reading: {"value": 58.16, "unit": "mm"}
